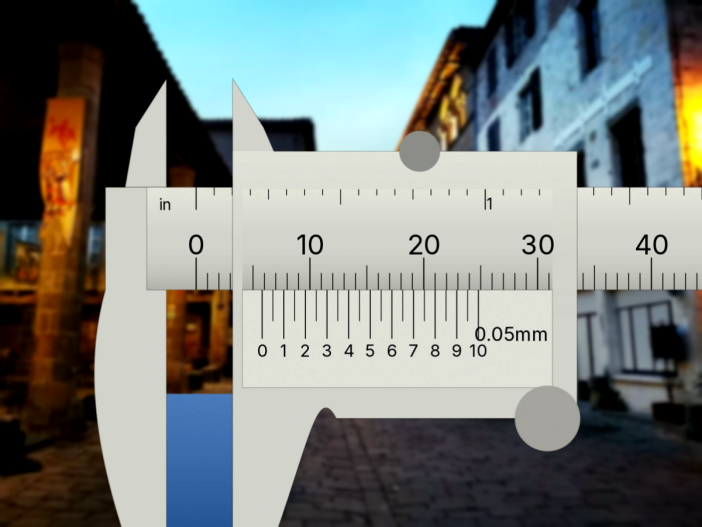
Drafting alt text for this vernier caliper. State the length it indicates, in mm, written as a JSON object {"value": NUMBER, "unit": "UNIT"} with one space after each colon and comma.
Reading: {"value": 5.8, "unit": "mm"}
